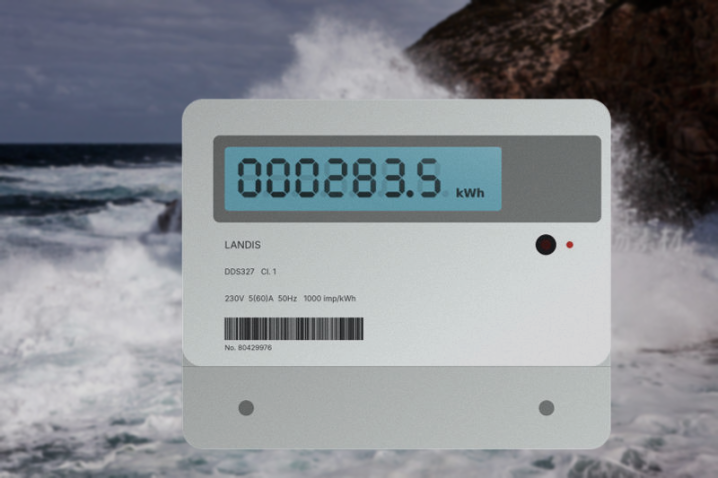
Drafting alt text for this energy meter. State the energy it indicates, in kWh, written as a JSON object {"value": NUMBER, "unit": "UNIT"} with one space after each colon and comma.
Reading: {"value": 283.5, "unit": "kWh"}
